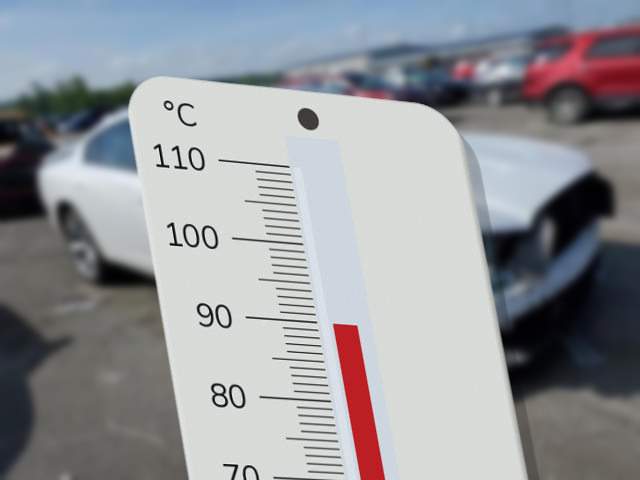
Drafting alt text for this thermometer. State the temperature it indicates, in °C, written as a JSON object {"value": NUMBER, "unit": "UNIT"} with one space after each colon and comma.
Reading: {"value": 90, "unit": "°C"}
